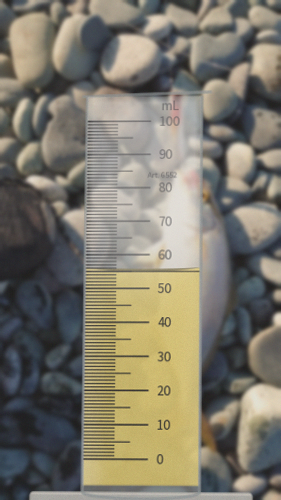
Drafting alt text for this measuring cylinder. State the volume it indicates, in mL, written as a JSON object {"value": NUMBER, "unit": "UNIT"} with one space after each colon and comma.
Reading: {"value": 55, "unit": "mL"}
